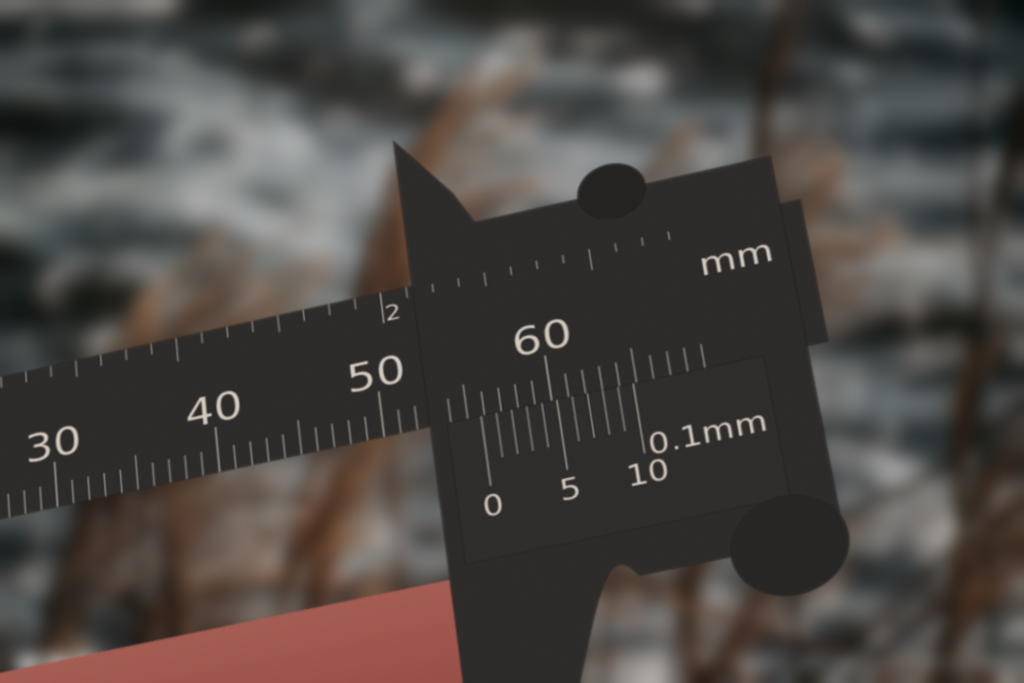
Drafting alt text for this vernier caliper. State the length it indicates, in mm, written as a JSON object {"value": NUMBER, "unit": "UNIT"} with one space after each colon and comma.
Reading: {"value": 55.8, "unit": "mm"}
